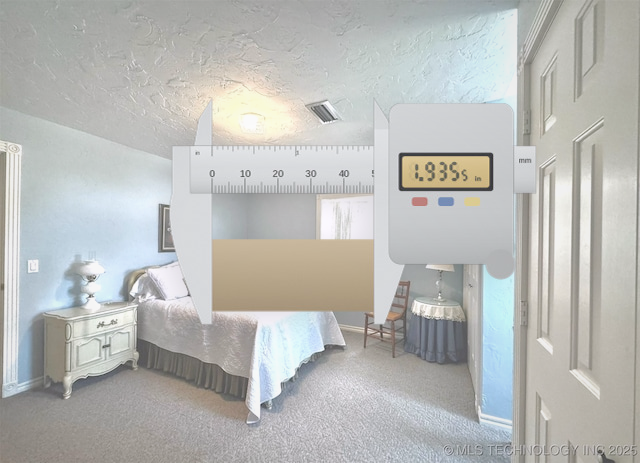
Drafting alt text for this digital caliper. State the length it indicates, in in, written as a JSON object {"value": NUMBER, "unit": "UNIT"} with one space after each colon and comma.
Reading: {"value": 1.9355, "unit": "in"}
